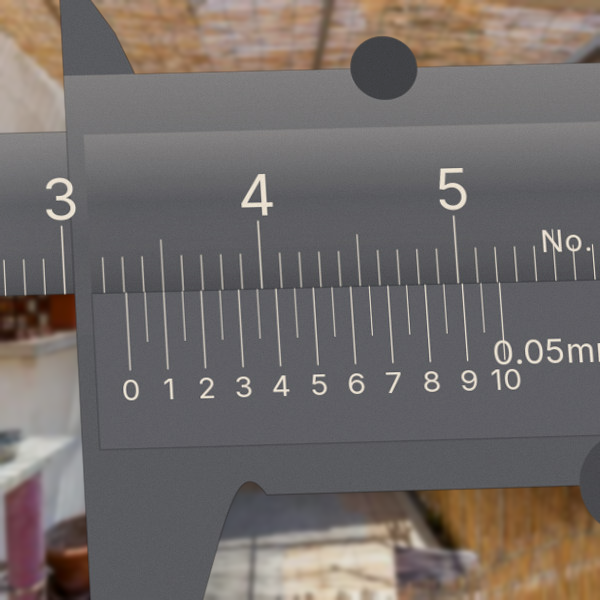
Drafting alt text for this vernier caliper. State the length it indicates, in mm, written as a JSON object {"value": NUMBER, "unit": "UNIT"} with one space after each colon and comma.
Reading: {"value": 33.1, "unit": "mm"}
